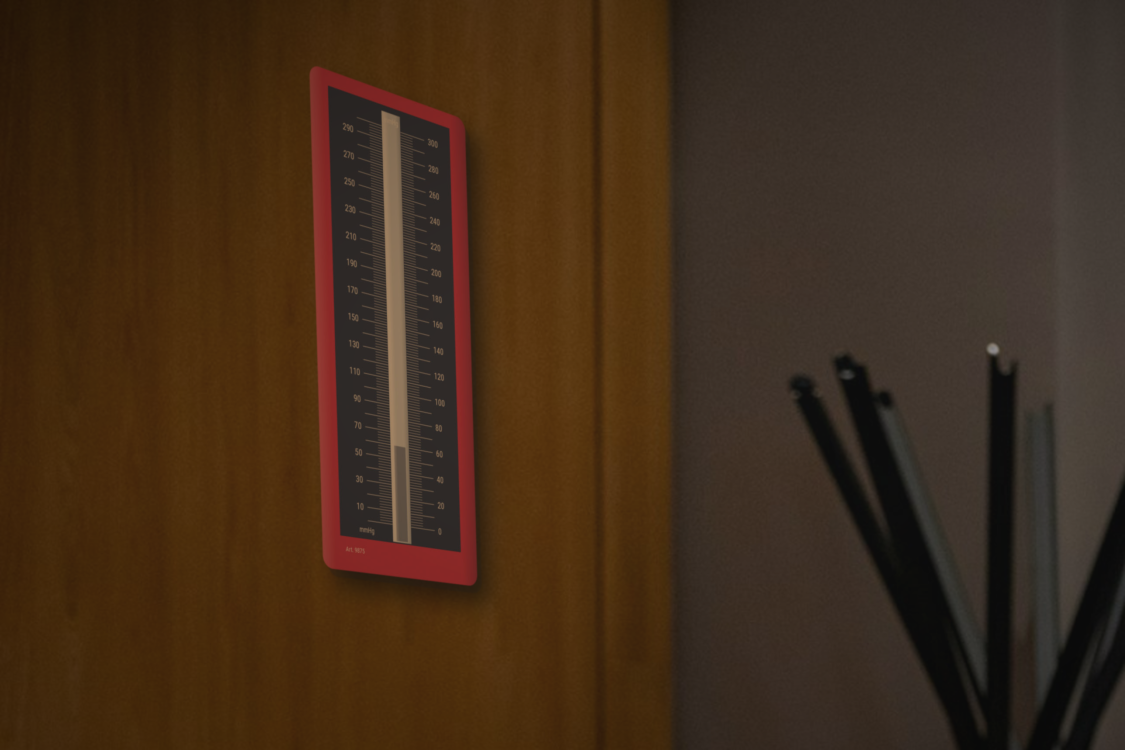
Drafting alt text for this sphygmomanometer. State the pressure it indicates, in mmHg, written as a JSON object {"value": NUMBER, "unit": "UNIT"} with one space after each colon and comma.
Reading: {"value": 60, "unit": "mmHg"}
